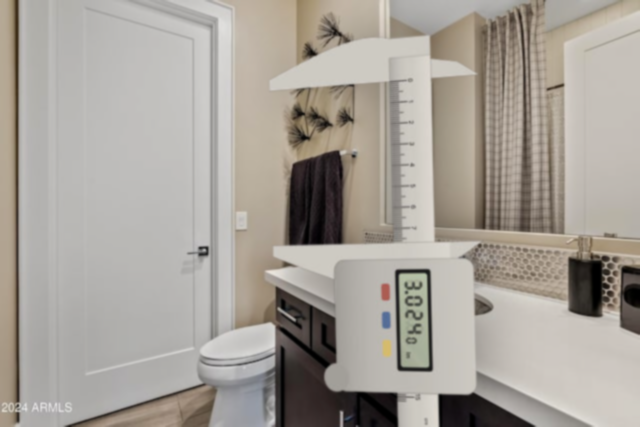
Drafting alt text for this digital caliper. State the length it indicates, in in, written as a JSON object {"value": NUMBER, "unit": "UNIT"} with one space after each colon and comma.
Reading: {"value": 3.0240, "unit": "in"}
